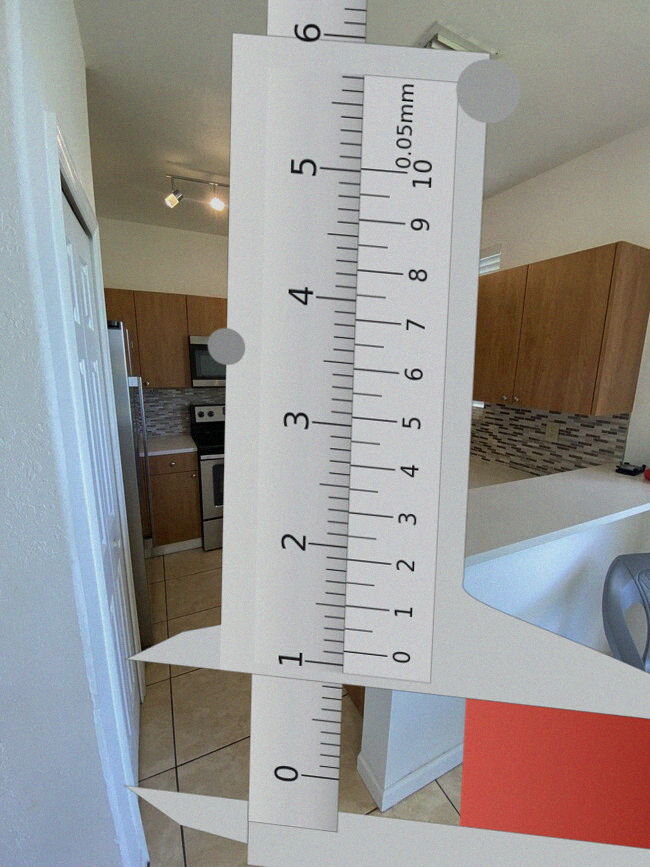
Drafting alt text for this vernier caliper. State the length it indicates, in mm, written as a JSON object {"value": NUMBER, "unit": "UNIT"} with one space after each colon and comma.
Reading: {"value": 11.2, "unit": "mm"}
